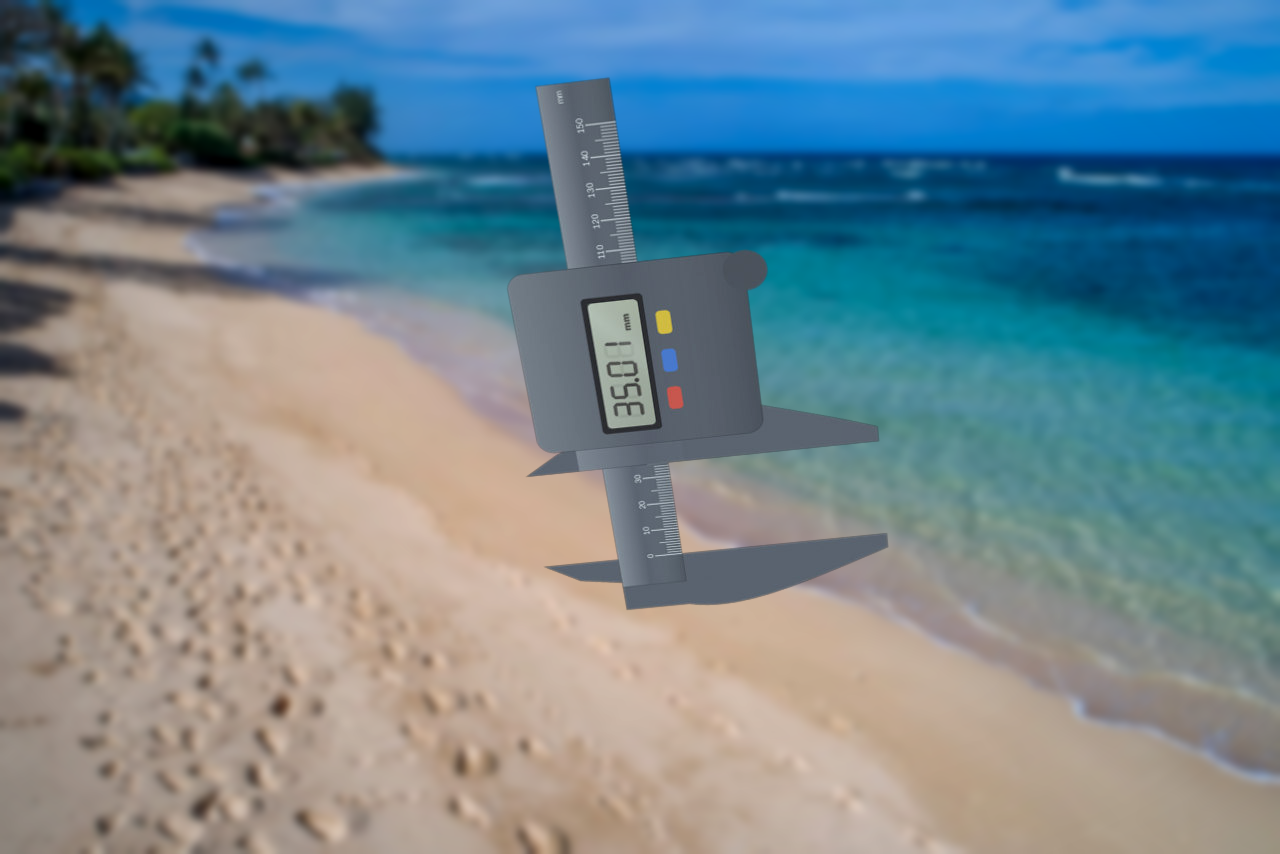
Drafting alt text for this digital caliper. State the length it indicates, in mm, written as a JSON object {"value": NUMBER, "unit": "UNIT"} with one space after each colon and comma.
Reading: {"value": 35.01, "unit": "mm"}
